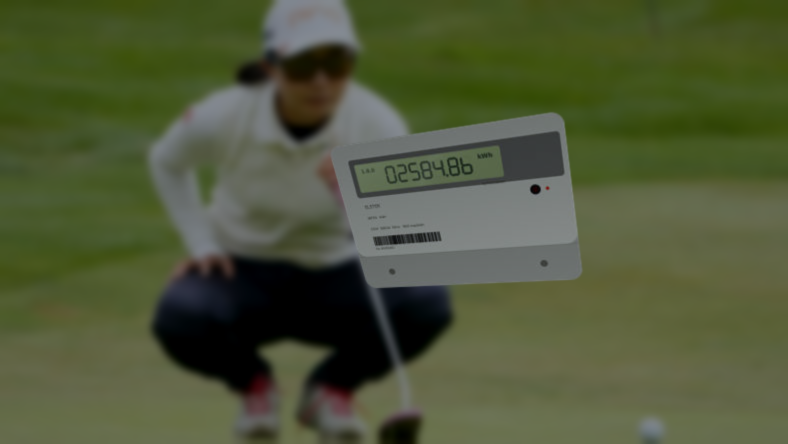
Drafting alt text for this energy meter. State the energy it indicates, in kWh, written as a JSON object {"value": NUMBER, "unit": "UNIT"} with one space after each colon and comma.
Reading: {"value": 2584.86, "unit": "kWh"}
